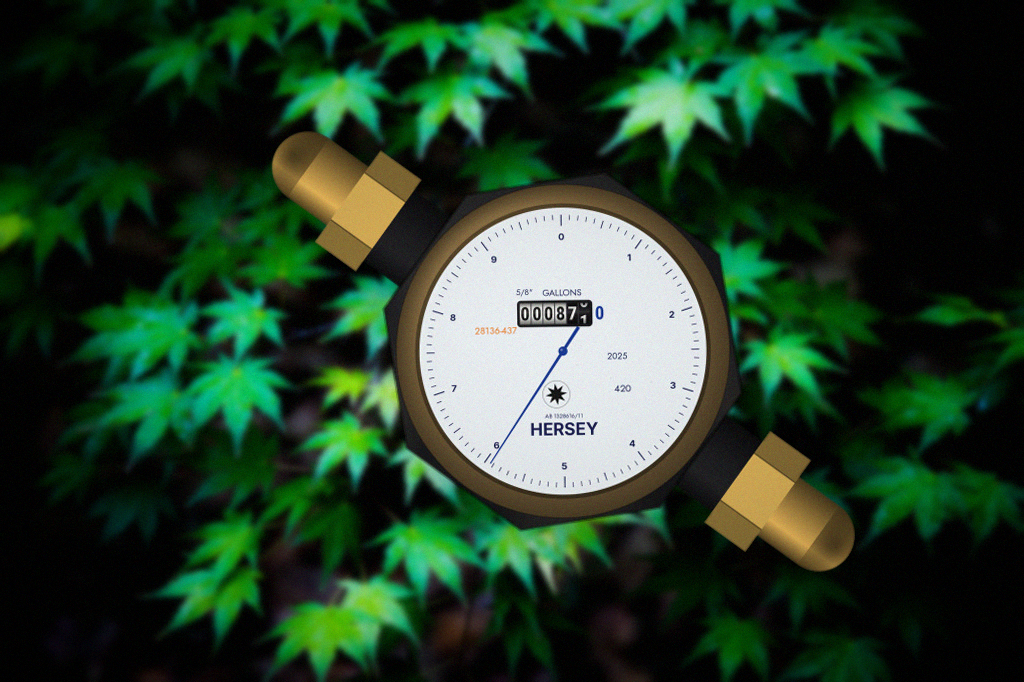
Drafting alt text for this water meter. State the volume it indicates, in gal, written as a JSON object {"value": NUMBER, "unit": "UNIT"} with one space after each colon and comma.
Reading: {"value": 8705.9, "unit": "gal"}
